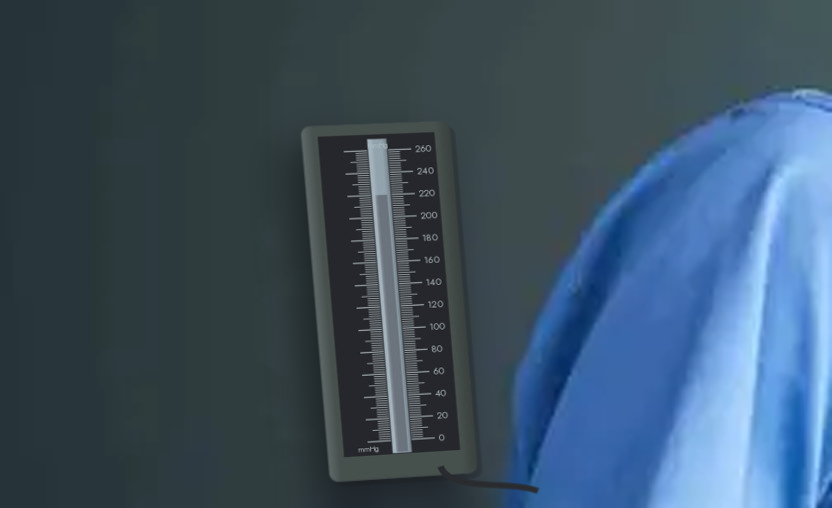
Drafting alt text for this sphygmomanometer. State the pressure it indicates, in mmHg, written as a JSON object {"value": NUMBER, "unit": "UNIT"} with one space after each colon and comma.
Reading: {"value": 220, "unit": "mmHg"}
